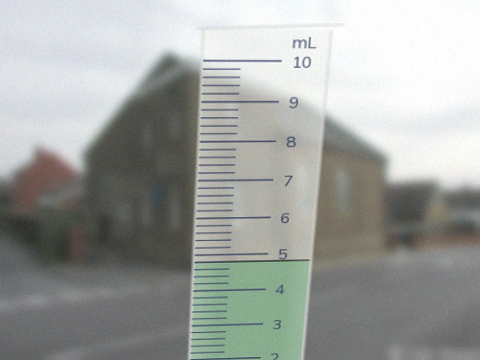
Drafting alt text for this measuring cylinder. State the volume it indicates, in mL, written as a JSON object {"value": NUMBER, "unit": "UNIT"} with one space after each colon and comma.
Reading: {"value": 4.8, "unit": "mL"}
